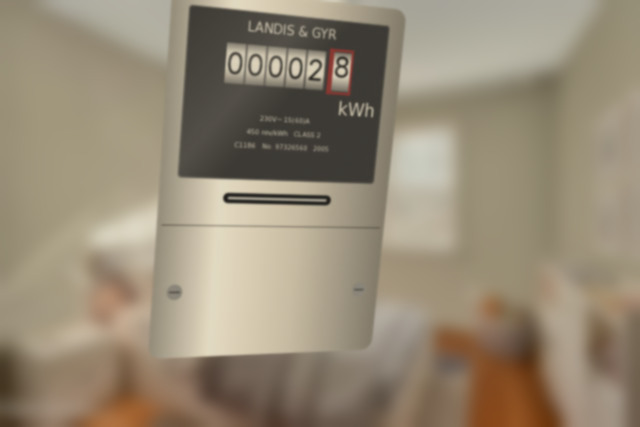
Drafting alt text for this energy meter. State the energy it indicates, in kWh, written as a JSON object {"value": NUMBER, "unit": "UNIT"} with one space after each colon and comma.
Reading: {"value": 2.8, "unit": "kWh"}
